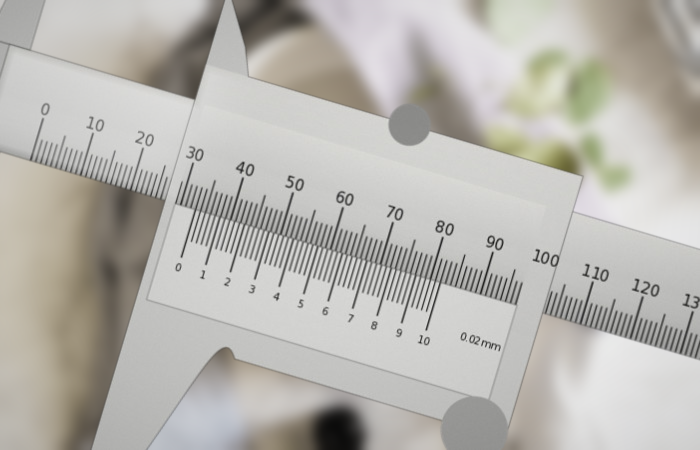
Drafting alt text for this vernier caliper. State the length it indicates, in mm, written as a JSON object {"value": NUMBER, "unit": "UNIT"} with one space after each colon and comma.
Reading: {"value": 33.0, "unit": "mm"}
